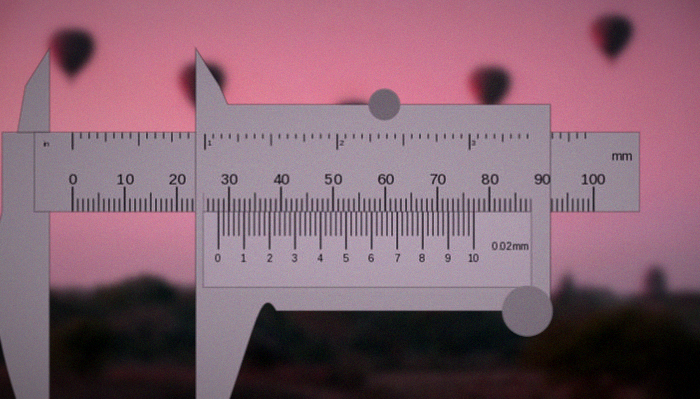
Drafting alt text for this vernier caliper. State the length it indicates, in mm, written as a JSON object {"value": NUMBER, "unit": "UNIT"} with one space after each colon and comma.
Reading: {"value": 28.0, "unit": "mm"}
